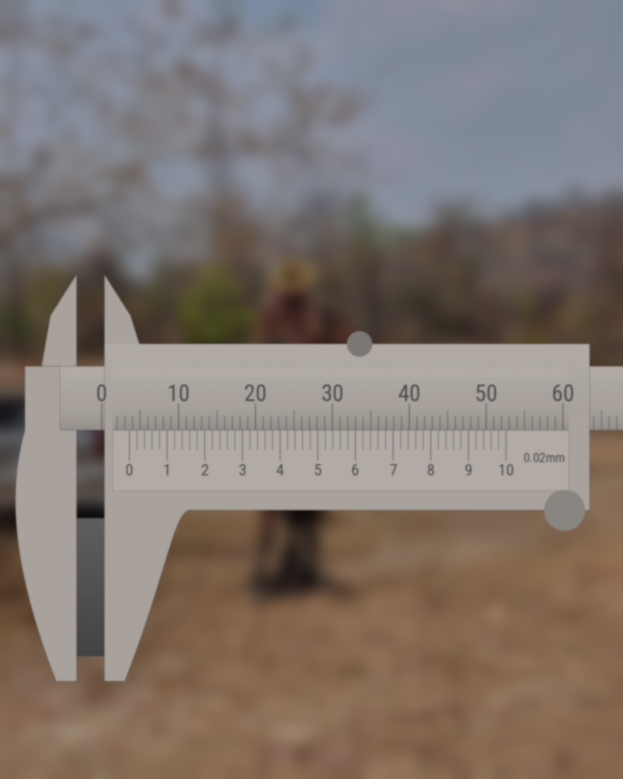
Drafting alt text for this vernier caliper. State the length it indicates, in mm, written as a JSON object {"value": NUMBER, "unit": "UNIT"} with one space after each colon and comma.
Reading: {"value": 3.6, "unit": "mm"}
